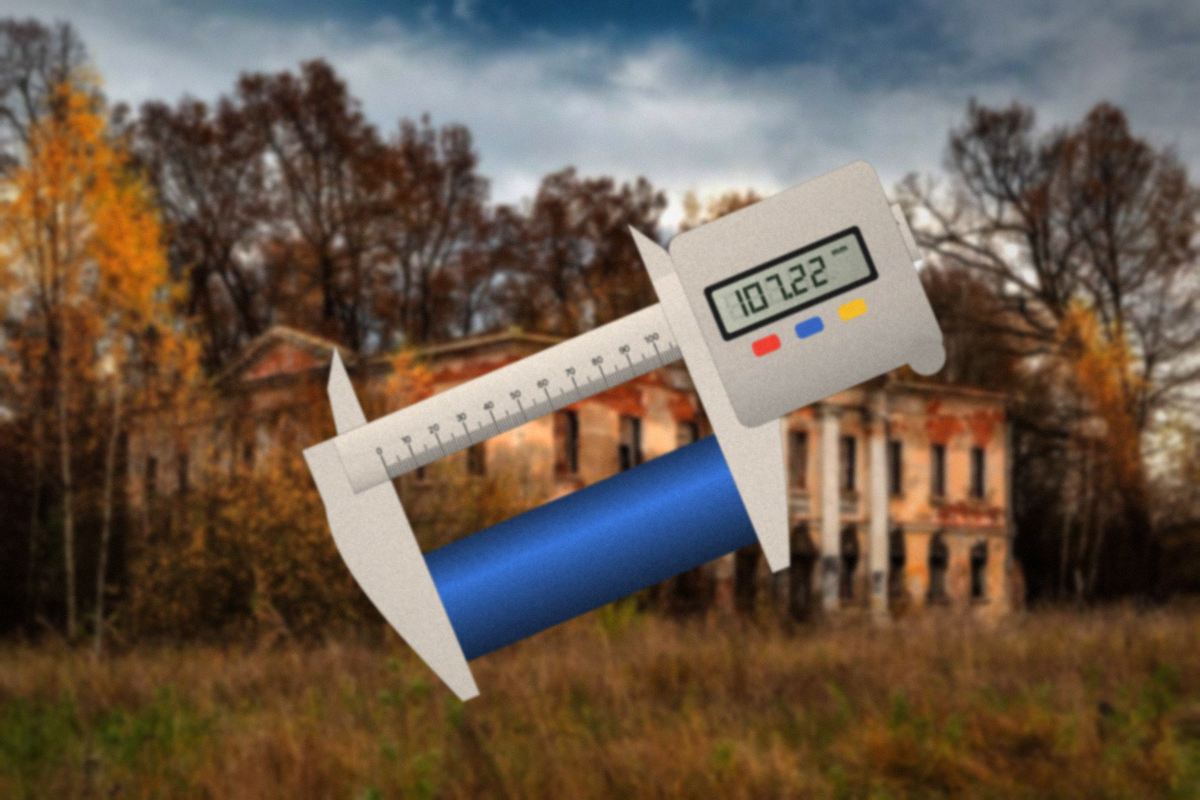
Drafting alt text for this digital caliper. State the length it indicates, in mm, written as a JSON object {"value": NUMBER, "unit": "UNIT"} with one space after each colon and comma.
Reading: {"value": 107.22, "unit": "mm"}
